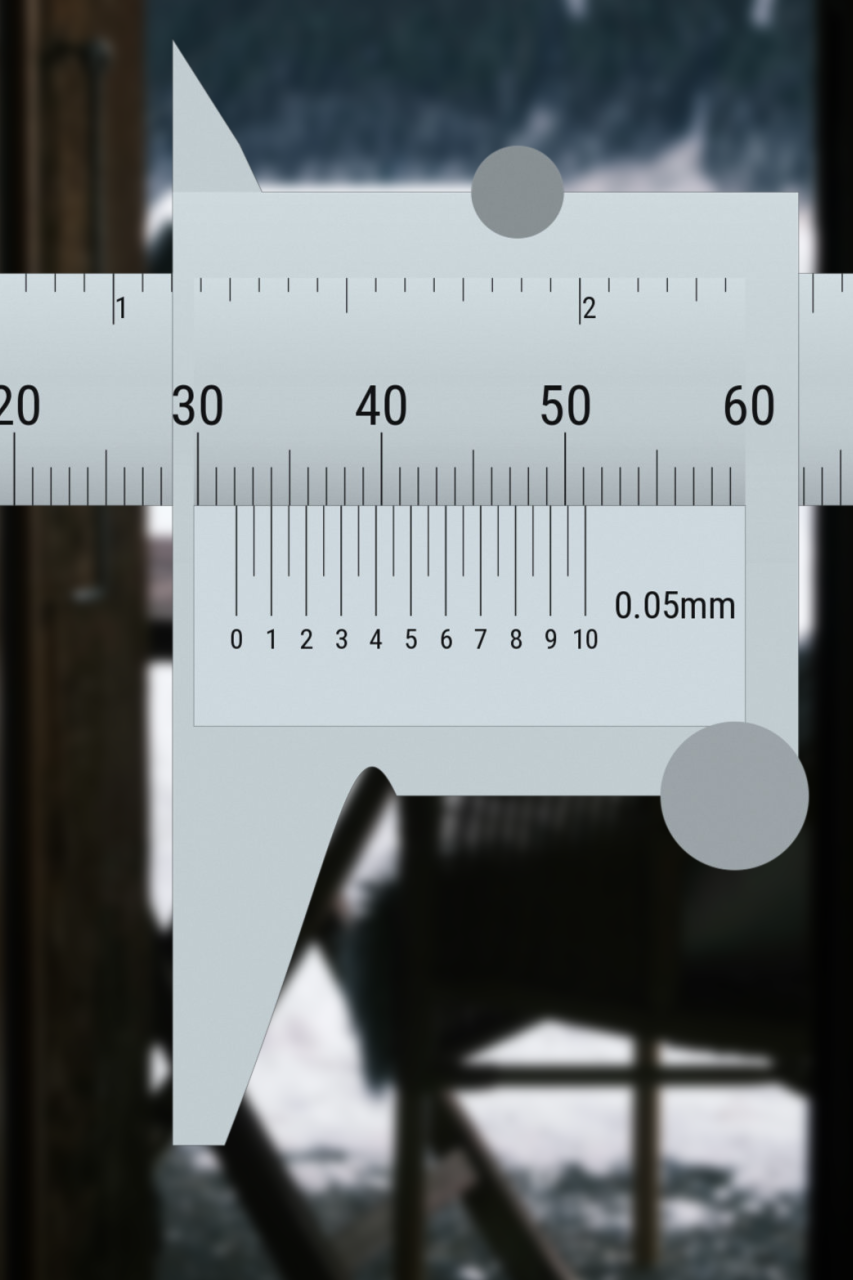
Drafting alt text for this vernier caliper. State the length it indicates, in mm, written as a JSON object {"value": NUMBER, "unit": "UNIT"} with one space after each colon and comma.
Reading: {"value": 32.1, "unit": "mm"}
